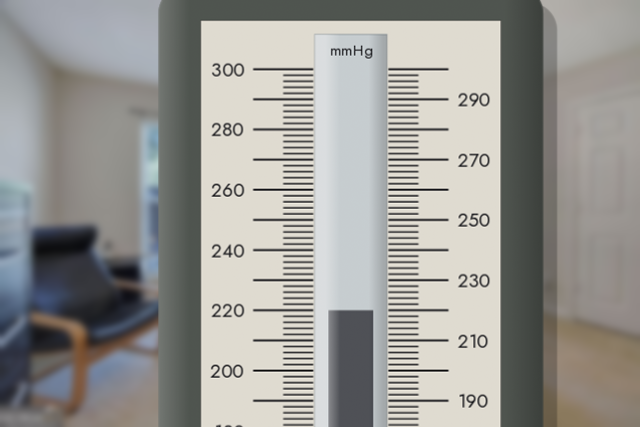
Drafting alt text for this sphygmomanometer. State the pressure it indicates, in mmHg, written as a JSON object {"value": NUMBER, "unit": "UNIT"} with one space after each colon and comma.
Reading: {"value": 220, "unit": "mmHg"}
